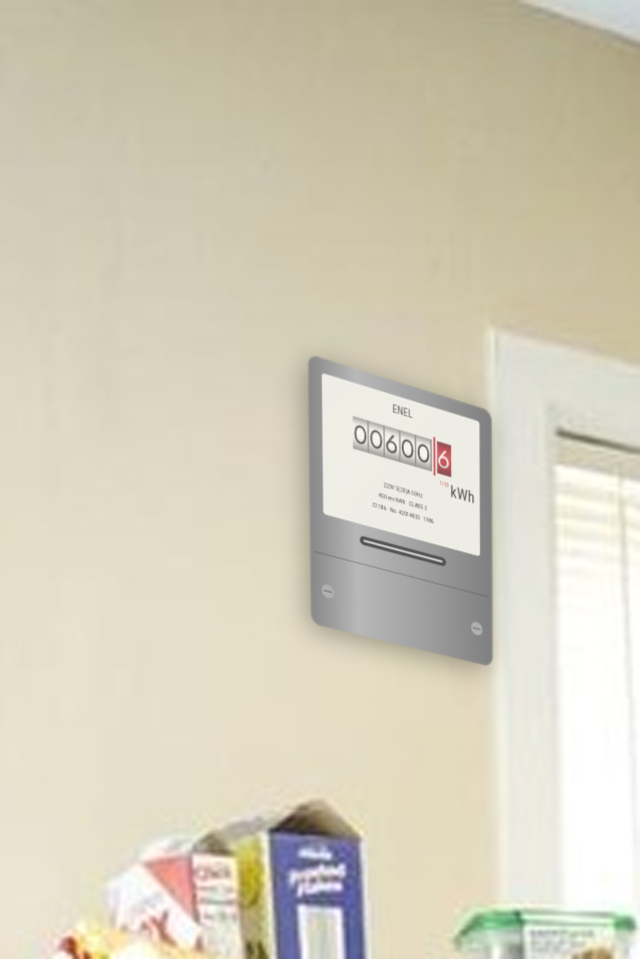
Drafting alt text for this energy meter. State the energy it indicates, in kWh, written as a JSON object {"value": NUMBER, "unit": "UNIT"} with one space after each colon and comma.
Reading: {"value": 600.6, "unit": "kWh"}
